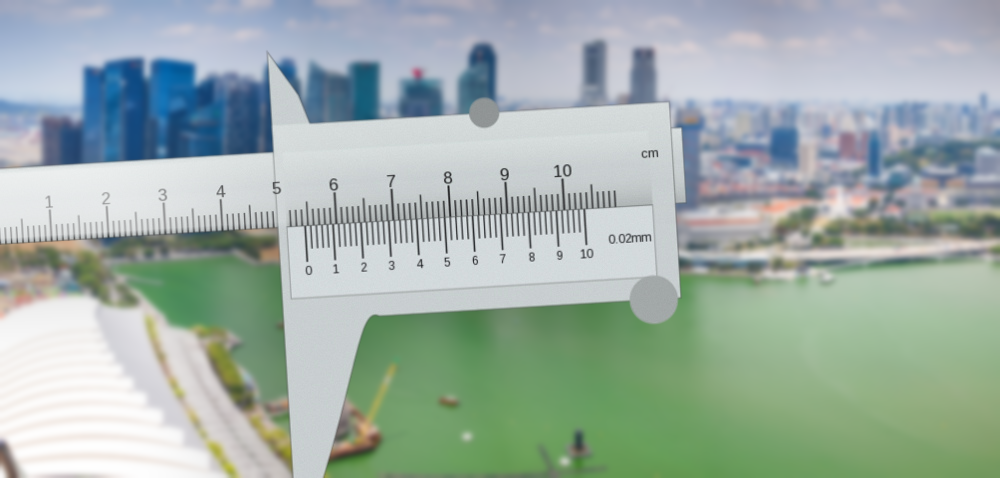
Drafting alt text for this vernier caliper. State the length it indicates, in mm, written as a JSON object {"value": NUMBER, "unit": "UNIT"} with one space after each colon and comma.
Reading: {"value": 54.5, "unit": "mm"}
